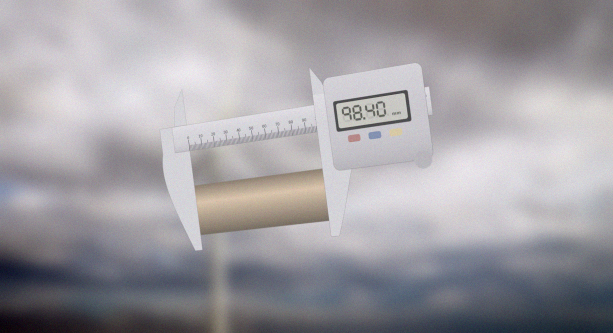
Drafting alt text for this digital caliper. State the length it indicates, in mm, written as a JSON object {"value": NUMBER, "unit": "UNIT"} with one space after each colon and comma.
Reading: {"value": 98.40, "unit": "mm"}
